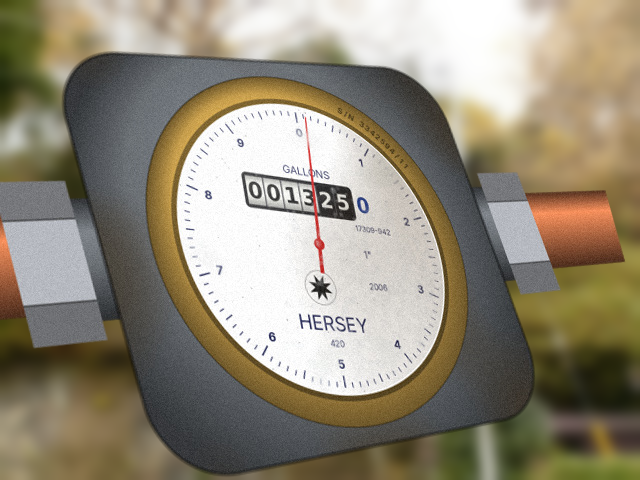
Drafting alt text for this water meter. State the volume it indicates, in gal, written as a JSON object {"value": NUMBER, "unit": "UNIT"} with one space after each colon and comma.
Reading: {"value": 13250.1, "unit": "gal"}
